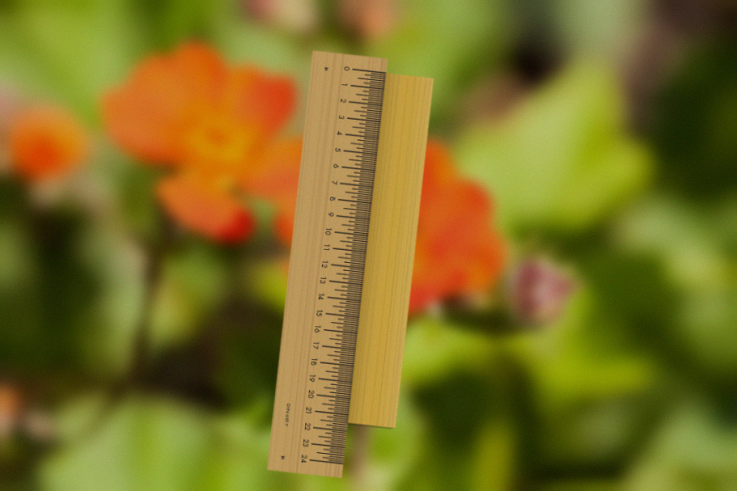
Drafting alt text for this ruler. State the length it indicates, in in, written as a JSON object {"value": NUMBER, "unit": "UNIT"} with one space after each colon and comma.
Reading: {"value": 21.5, "unit": "in"}
